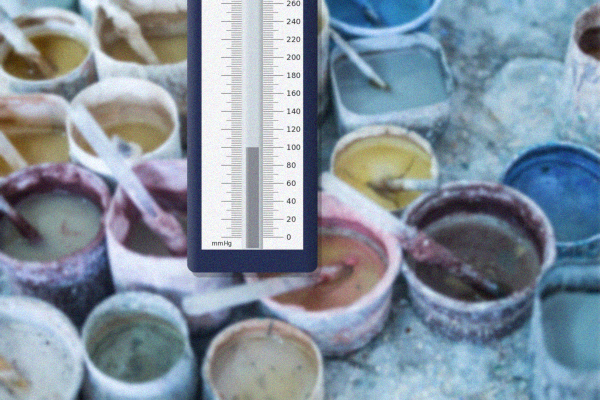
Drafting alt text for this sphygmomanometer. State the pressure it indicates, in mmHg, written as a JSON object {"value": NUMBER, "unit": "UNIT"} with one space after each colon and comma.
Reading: {"value": 100, "unit": "mmHg"}
